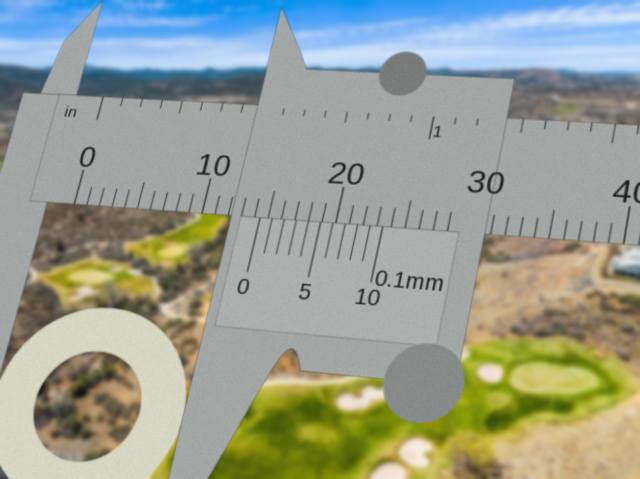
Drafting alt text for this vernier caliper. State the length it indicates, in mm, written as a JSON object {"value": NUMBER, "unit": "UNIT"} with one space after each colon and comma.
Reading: {"value": 14.4, "unit": "mm"}
